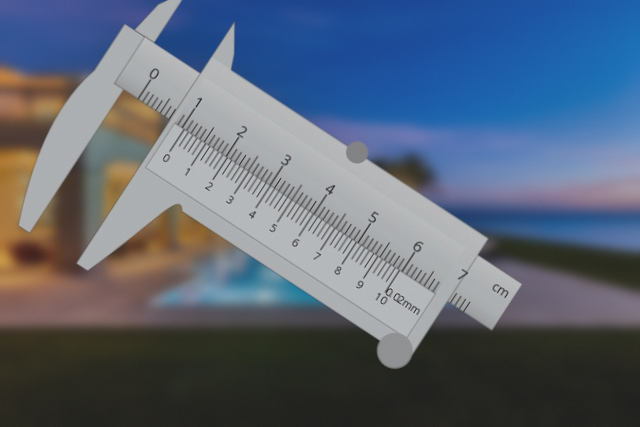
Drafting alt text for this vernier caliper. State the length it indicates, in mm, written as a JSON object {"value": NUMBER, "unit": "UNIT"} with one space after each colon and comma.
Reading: {"value": 10.5, "unit": "mm"}
